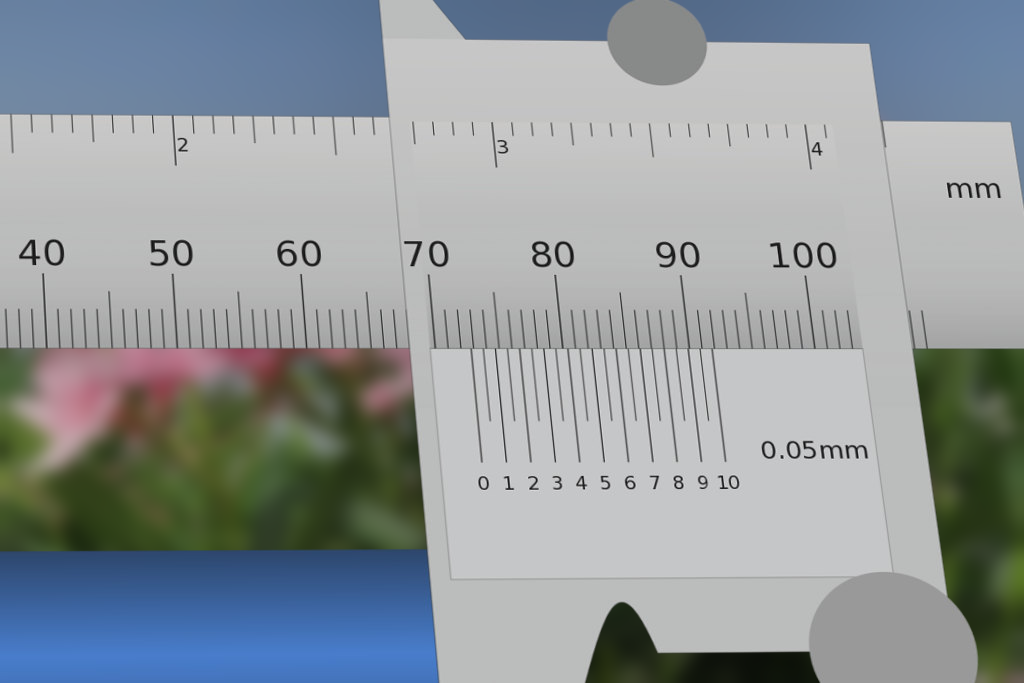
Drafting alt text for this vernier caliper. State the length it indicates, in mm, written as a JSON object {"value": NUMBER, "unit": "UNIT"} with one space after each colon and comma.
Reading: {"value": 72.8, "unit": "mm"}
